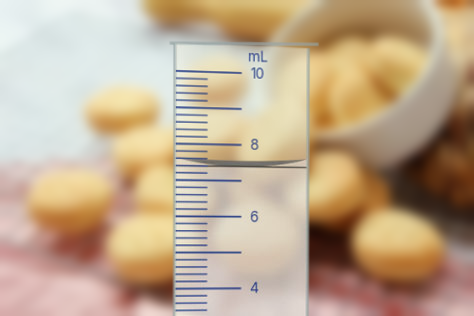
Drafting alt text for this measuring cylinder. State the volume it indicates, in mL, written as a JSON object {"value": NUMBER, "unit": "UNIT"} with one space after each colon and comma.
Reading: {"value": 7.4, "unit": "mL"}
